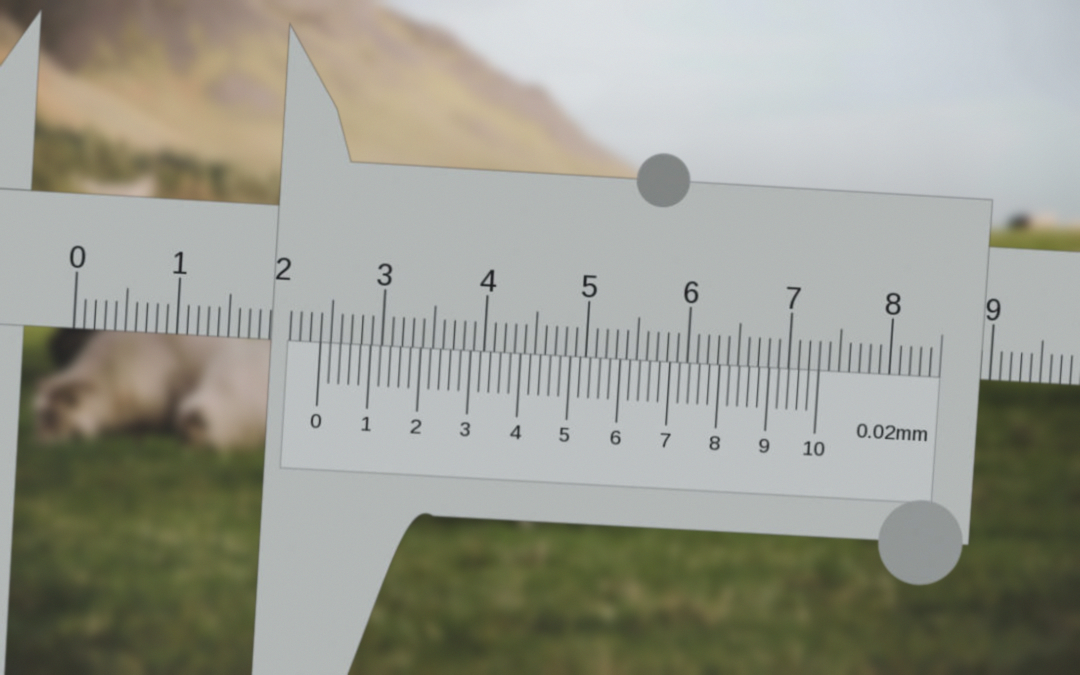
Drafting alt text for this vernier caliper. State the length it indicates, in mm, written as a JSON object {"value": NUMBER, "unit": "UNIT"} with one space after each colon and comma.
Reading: {"value": 24.0, "unit": "mm"}
